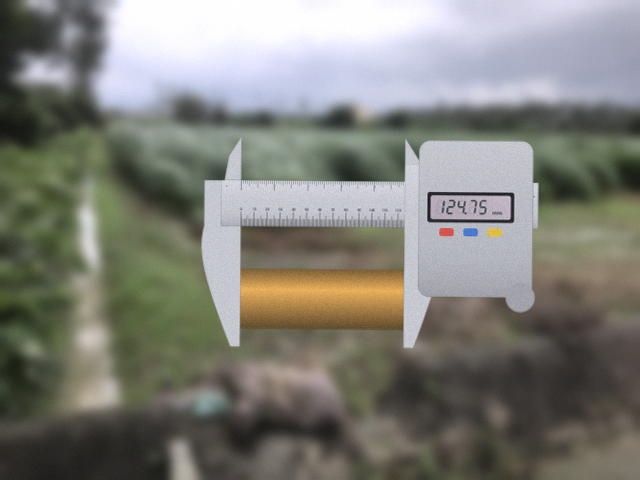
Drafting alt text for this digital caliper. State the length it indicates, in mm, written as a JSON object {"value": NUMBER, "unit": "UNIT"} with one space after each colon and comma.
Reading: {"value": 124.75, "unit": "mm"}
